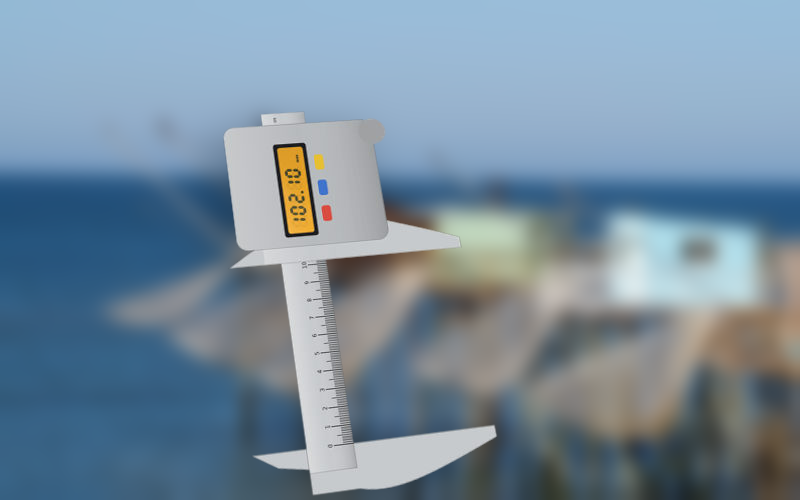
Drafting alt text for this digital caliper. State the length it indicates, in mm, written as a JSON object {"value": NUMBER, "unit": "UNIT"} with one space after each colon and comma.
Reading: {"value": 102.10, "unit": "mm"}
